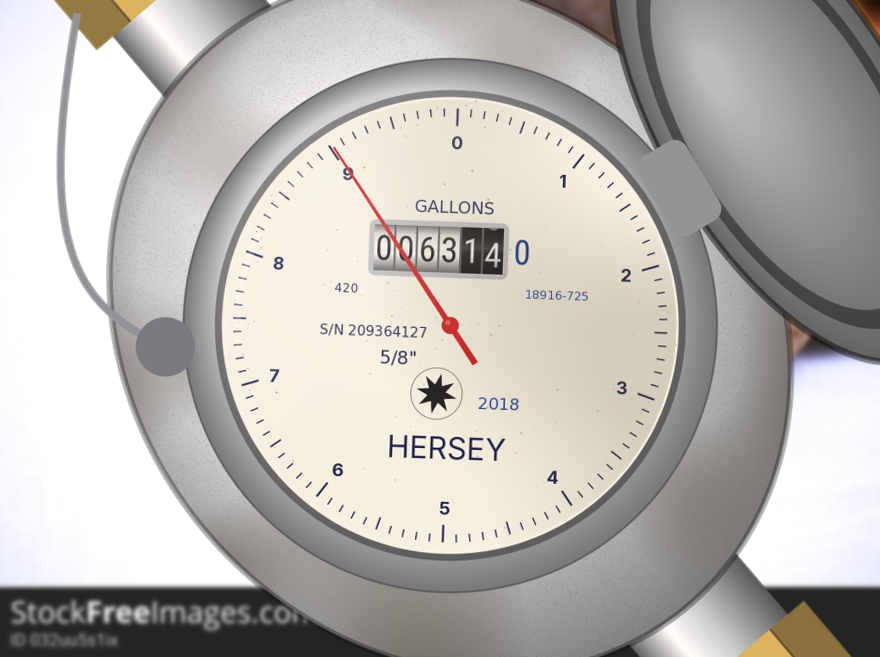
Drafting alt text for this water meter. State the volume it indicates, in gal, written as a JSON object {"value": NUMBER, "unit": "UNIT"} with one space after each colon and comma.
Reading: {"value": 63139.0, "unit": "gal"}
